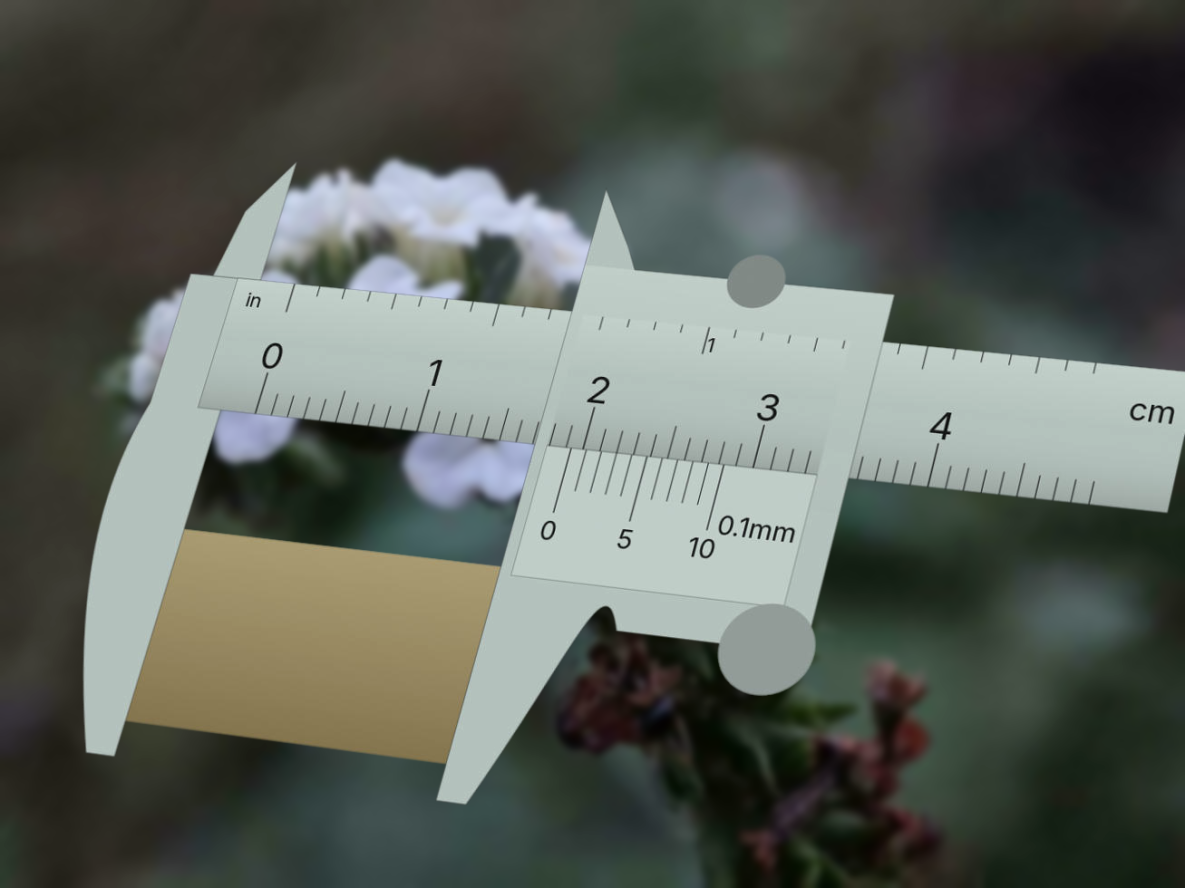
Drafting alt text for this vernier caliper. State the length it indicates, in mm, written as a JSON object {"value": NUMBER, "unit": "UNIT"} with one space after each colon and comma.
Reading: {"value": 19.3, "unit": "mm"}
